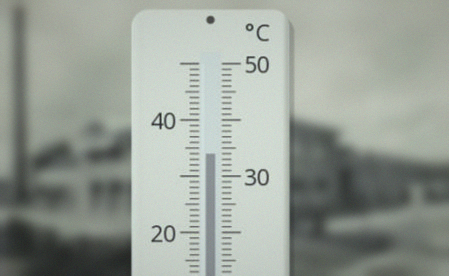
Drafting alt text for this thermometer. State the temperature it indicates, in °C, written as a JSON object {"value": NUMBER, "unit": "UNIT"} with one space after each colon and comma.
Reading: {"value": 34, "unit": "°C"}
